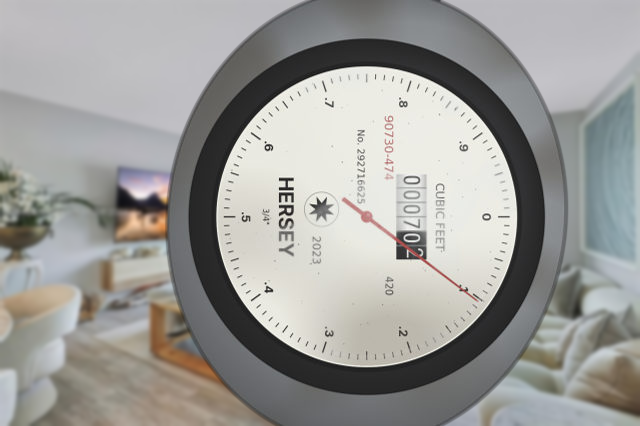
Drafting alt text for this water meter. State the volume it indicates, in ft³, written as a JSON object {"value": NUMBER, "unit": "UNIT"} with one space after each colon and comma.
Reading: {"value": 702.10, "unit": "ft³"}
